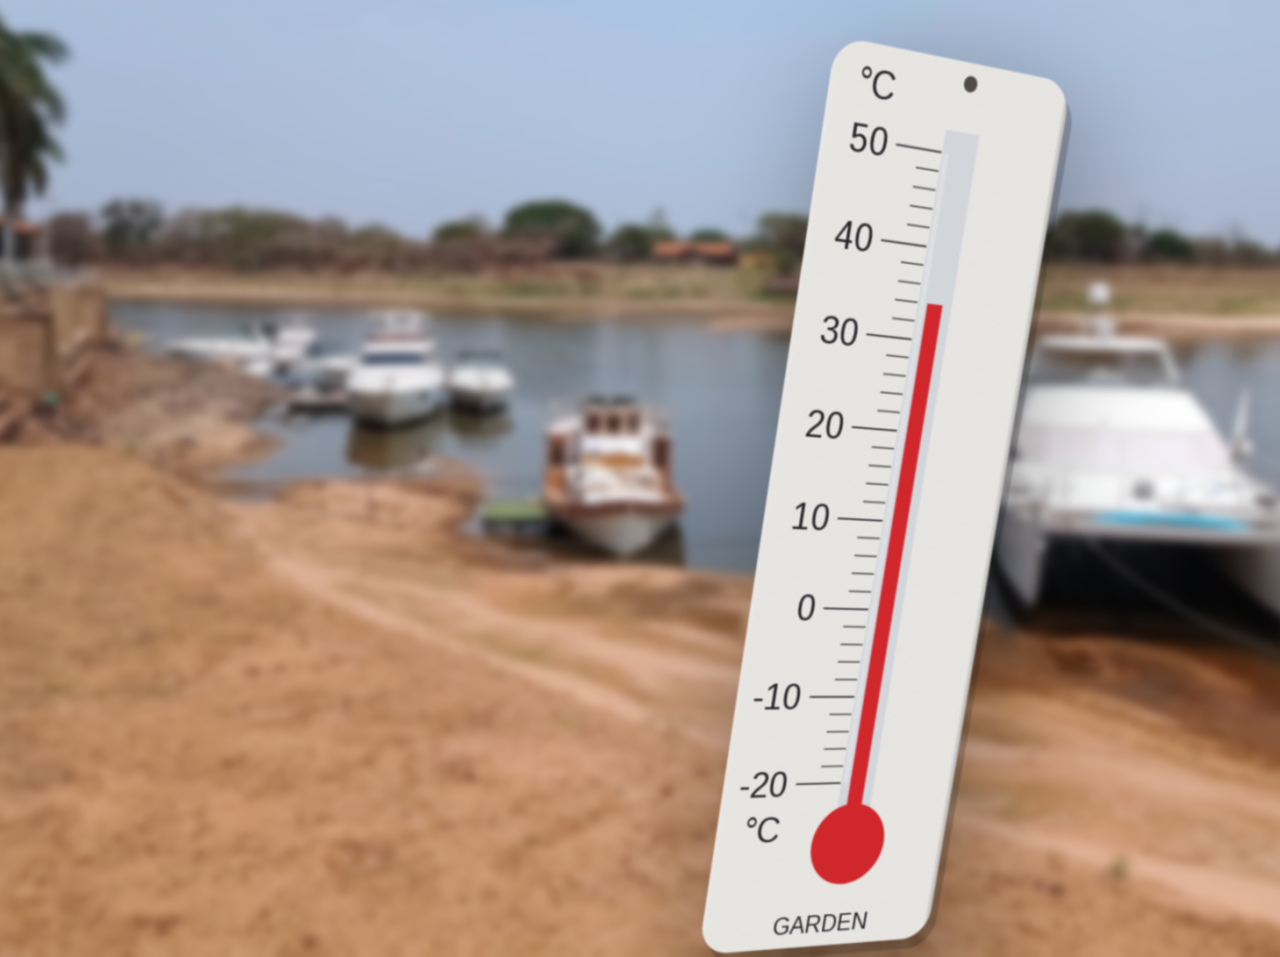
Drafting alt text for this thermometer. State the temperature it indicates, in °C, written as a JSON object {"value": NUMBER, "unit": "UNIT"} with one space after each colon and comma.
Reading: {"value": 34, "unit": "°C"}
